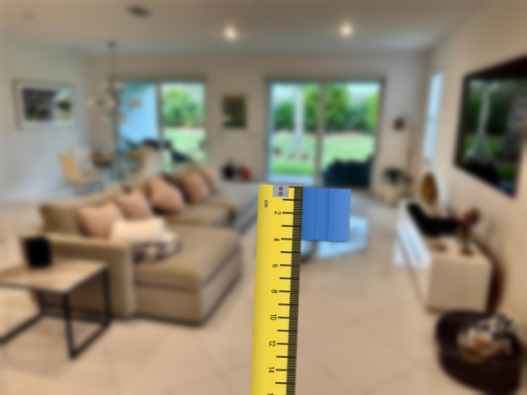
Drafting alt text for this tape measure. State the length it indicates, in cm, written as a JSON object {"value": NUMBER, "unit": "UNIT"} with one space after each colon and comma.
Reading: {"value": 4, "unit": "cm"}
